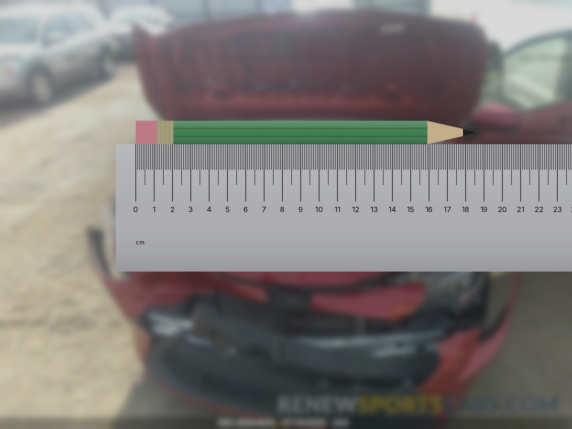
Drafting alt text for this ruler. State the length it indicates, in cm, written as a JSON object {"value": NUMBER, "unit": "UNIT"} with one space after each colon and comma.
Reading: {"value": 18.5, "unit": "cm"}
